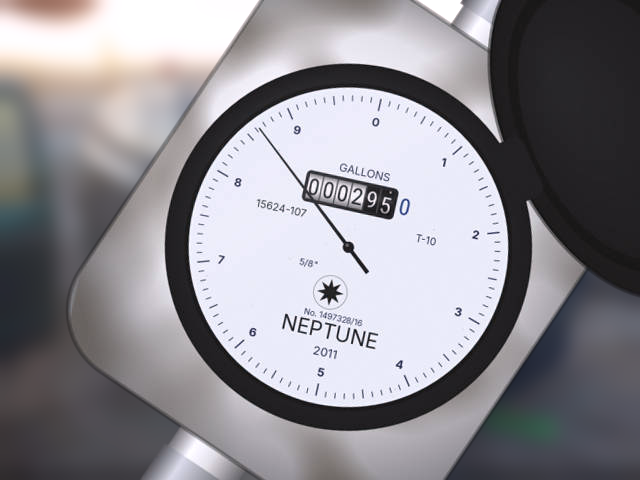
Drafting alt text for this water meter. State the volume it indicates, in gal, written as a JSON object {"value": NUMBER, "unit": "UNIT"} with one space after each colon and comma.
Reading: {"value": 2948.6, "unit": "gal"}
